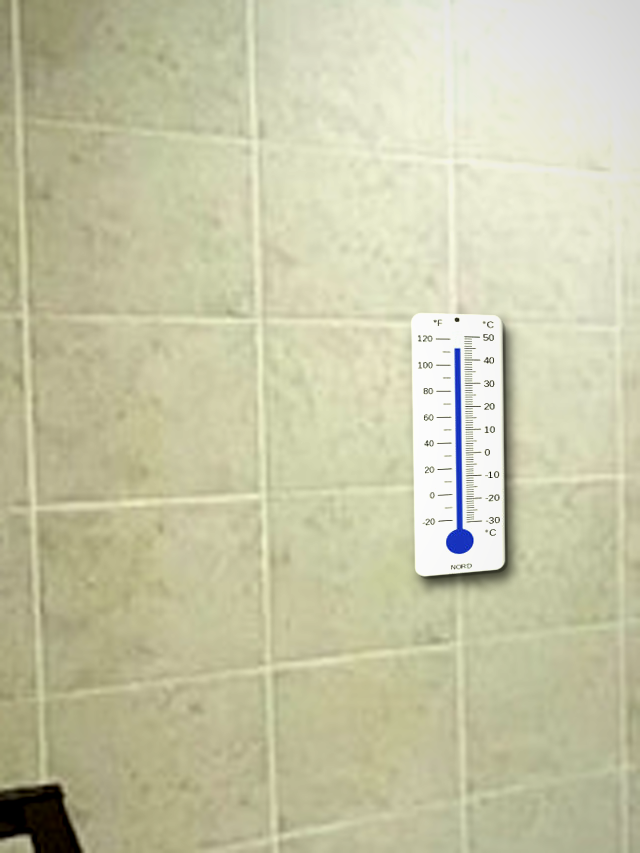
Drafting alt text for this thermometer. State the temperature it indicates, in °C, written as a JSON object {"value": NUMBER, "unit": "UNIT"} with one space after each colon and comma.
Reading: {"value": 45, "unit": "°C"}
